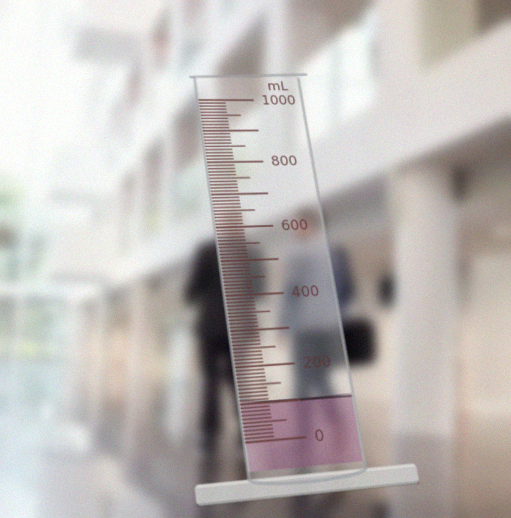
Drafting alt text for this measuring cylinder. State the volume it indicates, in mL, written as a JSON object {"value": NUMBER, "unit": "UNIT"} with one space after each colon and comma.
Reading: {"value": 100, "unit": "mL"}
